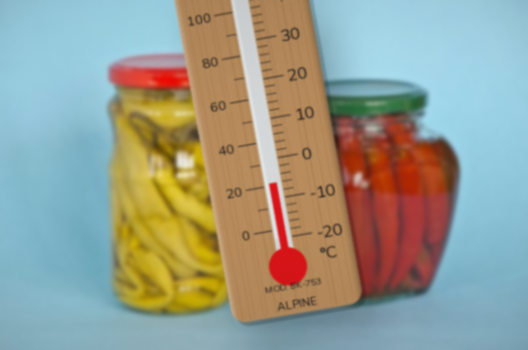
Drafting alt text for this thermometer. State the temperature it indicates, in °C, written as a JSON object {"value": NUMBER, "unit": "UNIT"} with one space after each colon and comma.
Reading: {"value": -6, "unit": "°C"}
